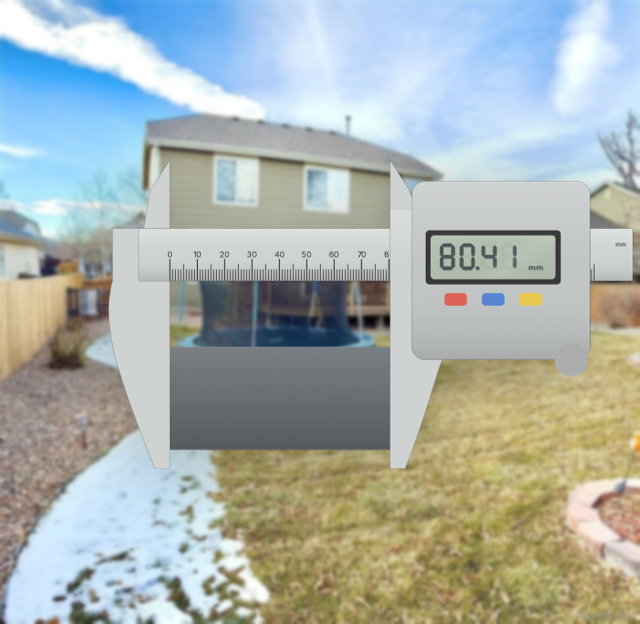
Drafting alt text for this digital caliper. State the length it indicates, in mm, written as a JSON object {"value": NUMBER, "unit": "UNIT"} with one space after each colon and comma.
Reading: {"value": 80.41, "unit": "mm"}
